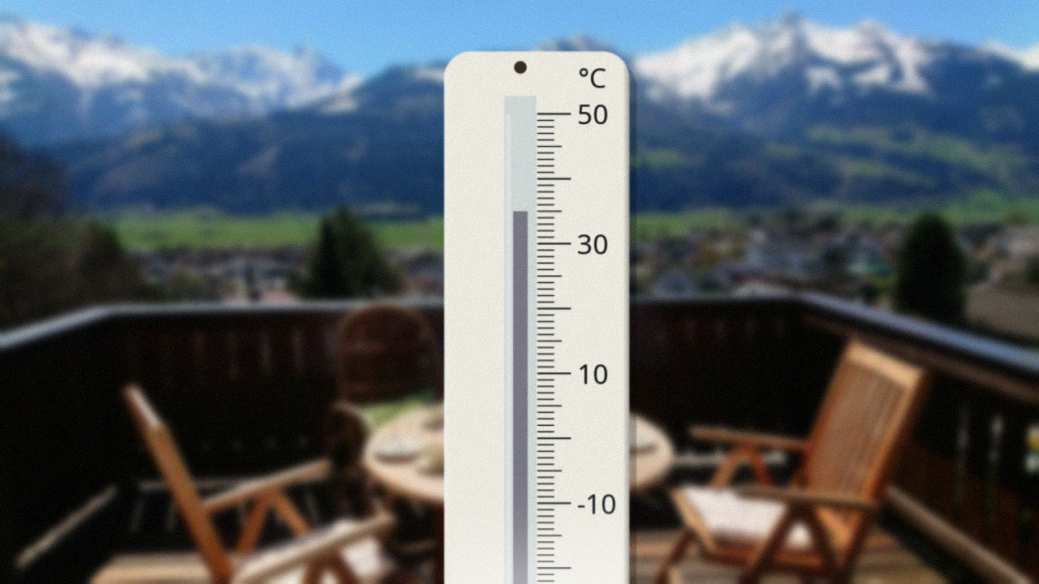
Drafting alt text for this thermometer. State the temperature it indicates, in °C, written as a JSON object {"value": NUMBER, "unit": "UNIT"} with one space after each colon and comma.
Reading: {"value": 35, "unit": "°C"}
